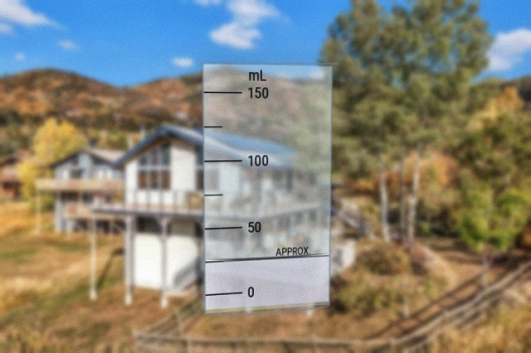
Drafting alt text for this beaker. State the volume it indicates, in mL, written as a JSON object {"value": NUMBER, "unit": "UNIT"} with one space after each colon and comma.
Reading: {"value": 25, "unit": "mL"}
